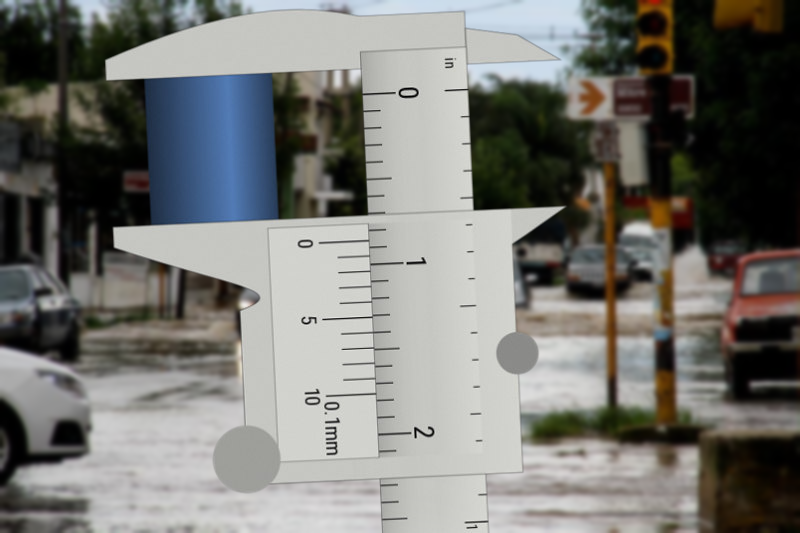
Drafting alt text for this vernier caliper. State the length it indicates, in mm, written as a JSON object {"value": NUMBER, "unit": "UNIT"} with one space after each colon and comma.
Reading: {"value": 8.6, "unit": "mm"}
